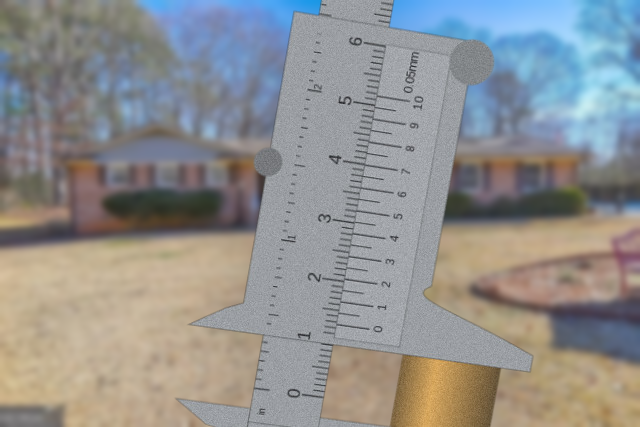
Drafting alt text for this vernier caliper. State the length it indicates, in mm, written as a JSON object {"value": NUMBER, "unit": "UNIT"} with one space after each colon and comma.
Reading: {"value": 12.6, "unit": "mm"}
